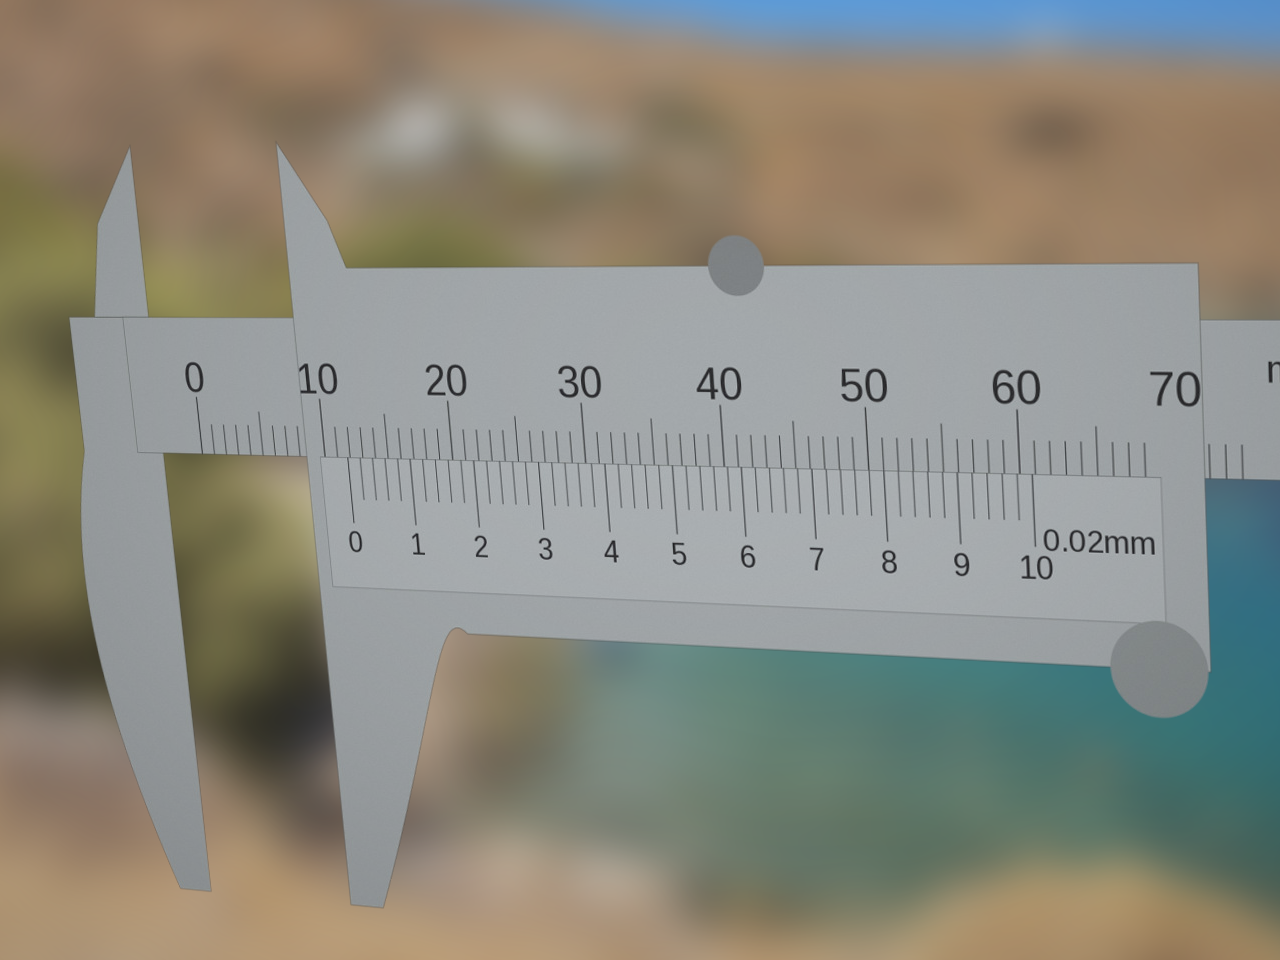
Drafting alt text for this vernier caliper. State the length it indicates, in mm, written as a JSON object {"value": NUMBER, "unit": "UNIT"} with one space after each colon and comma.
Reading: {"value": 11.8, "unit": "mm"}
